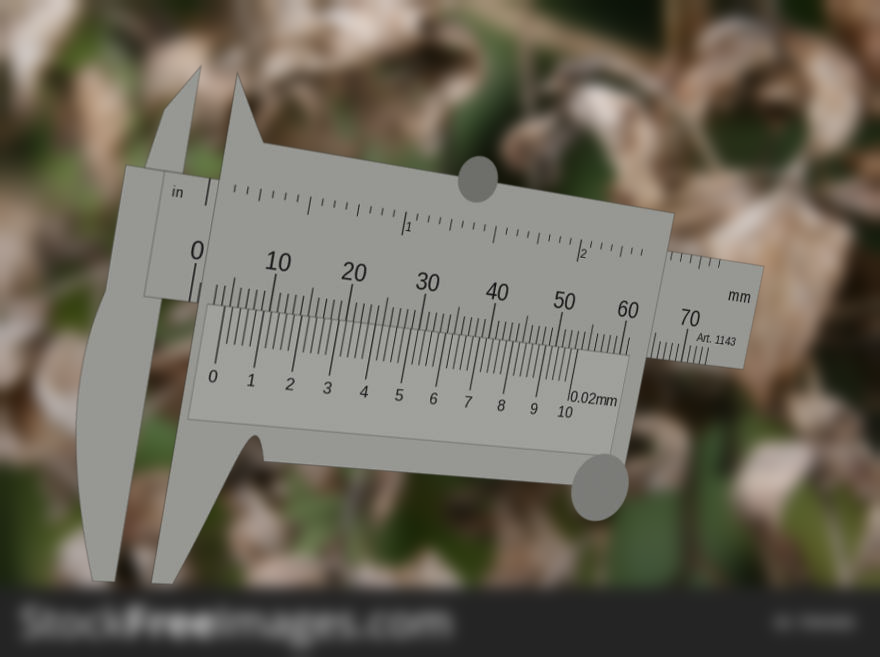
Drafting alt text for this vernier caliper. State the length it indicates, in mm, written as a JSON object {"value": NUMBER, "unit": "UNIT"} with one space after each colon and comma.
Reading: {"value": 4.4, "unit": "mm"}
